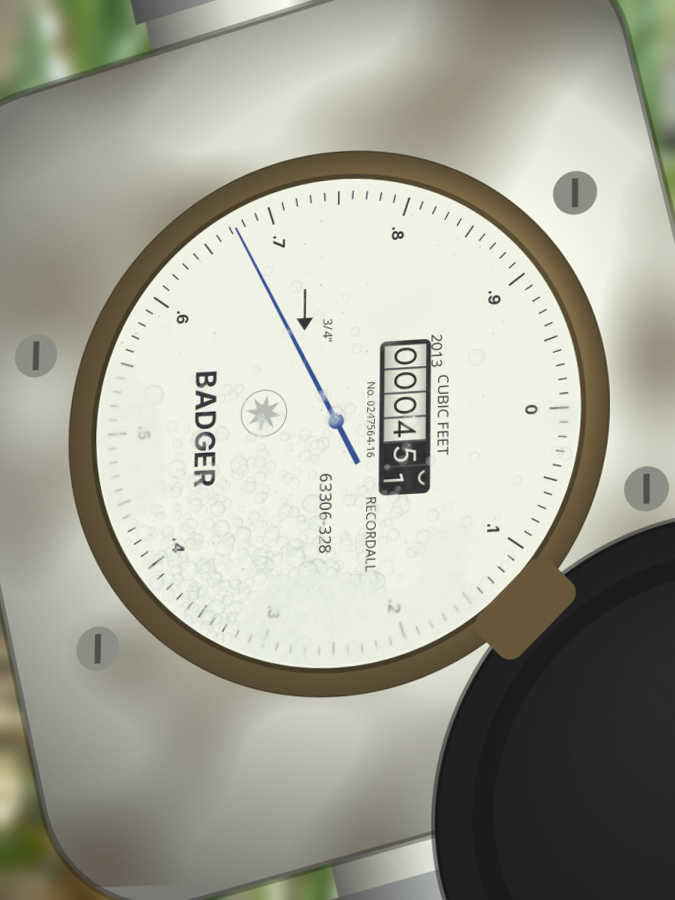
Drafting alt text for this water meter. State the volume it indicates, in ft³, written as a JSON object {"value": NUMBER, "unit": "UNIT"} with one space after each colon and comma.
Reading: {"value": 450.67, "unit": "ft³"}
